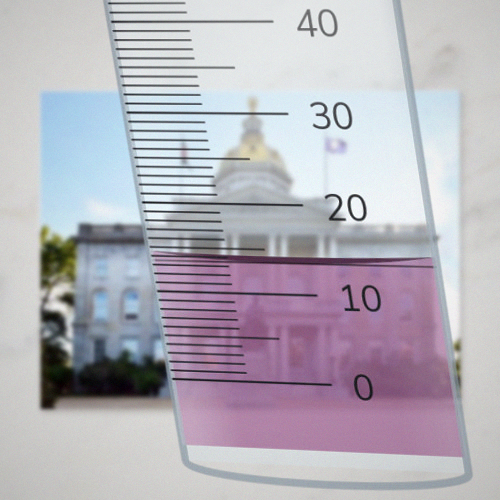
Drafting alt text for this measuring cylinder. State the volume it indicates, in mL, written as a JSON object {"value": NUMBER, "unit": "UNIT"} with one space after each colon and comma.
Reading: {"value": 13.5, "unit": "mL"}
